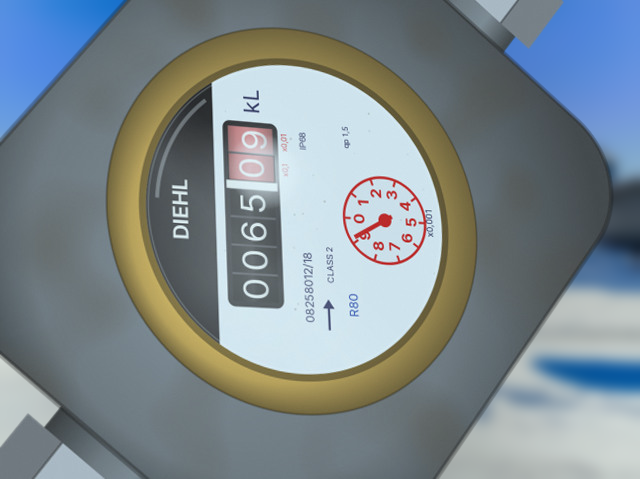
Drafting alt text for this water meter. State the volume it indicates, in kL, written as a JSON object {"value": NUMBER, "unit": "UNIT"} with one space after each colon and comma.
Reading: {"value": 65.089, "unit": "kL"}
